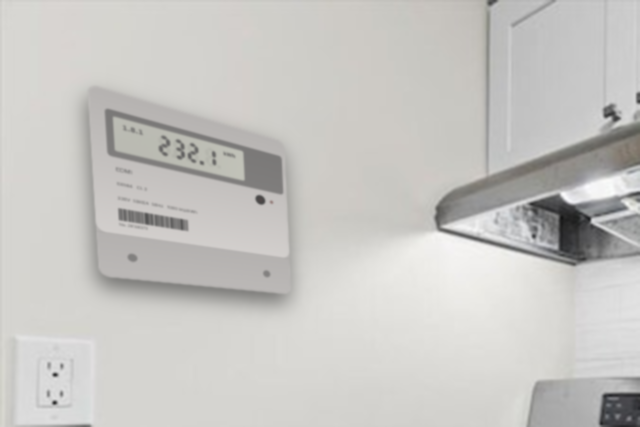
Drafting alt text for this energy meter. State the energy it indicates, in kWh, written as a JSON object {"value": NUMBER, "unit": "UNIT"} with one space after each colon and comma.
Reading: {"value": 232.1, "unit": "kWh"}
